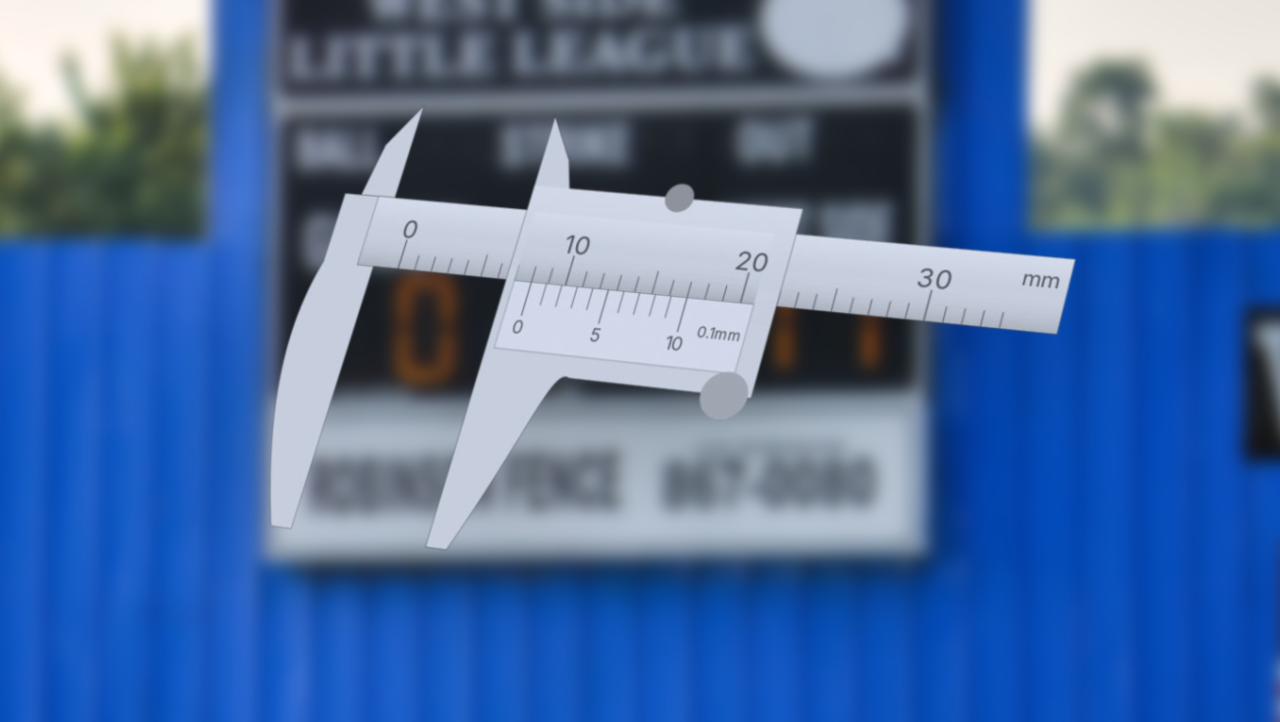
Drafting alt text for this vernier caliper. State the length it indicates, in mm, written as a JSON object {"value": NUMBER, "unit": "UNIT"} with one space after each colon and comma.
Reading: {"value": 8.0, "unit": "mm"}
